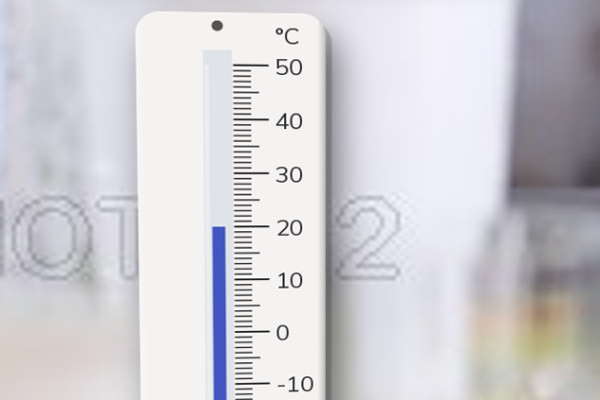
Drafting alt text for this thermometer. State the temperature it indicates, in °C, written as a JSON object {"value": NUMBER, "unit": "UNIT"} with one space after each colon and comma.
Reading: {"value": 20, "unit": "°C"}
